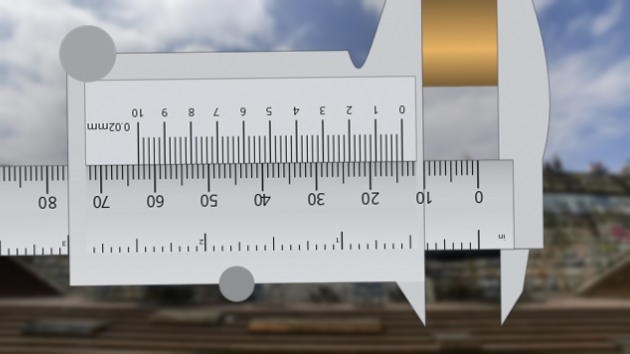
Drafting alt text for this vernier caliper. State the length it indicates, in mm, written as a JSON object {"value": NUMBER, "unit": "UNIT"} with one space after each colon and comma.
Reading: {"value": 14.0, "unit": "mm"}
